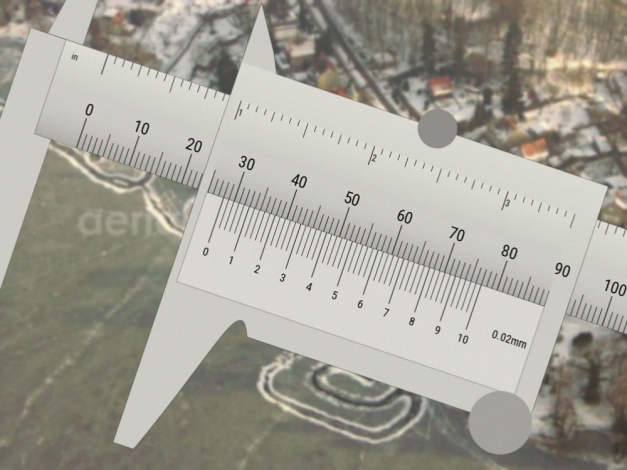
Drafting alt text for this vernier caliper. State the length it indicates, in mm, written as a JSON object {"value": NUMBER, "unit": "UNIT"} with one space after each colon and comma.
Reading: {"value": 28.0, "unit": "mm"}
